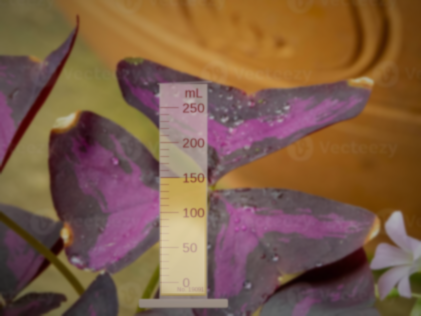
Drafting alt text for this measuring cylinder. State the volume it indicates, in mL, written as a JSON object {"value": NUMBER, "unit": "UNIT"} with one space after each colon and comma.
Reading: {"value": 150, "unit": "mL"}
